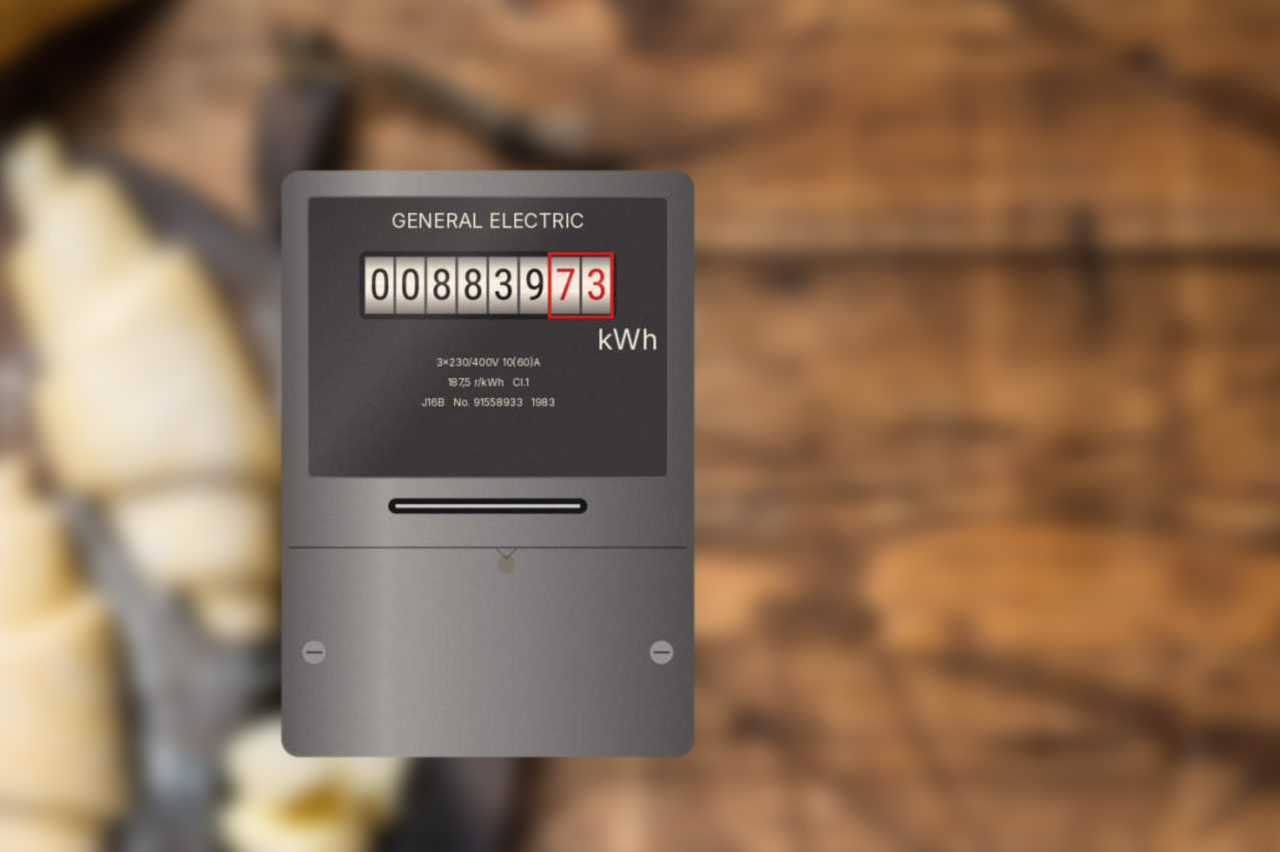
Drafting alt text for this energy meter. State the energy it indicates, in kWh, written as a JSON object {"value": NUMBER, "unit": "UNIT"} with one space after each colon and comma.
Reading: {"value": 8839.73, "unit": "kWh"}
